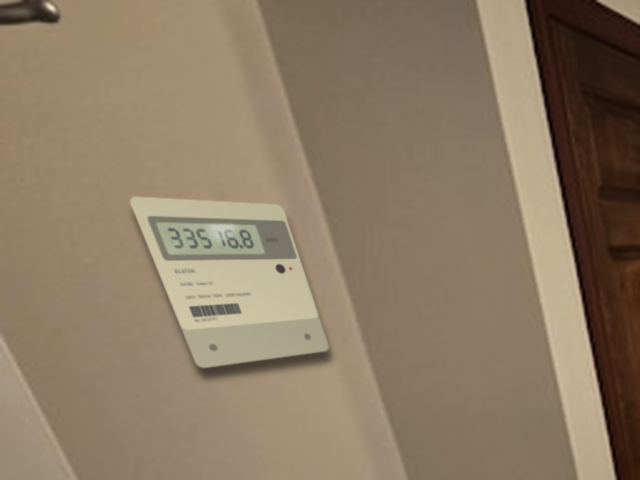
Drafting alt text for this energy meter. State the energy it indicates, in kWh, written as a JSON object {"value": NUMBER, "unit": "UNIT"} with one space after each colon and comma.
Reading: {"value": 33516.8, "unit": "kWh"}
